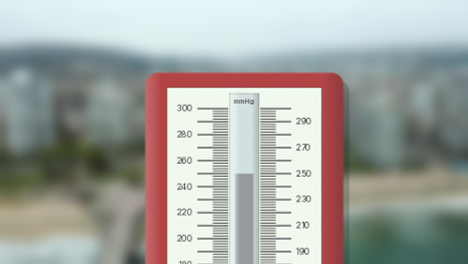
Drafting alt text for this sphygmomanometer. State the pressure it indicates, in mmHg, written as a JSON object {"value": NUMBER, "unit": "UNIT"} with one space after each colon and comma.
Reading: {"value": 250, "unit": "mmHg"}
